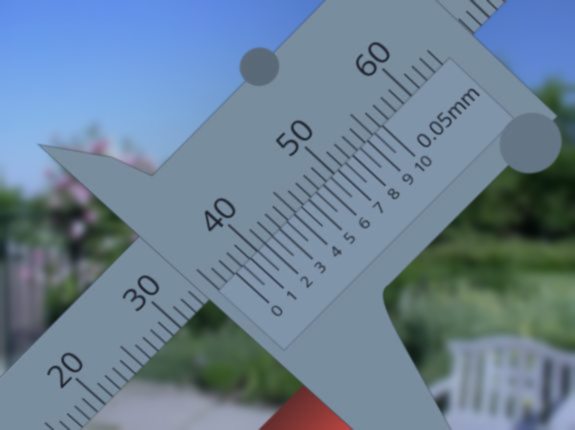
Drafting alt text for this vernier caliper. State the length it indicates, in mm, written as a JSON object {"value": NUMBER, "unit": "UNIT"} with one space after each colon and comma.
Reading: {"value": 37.2, "unit": "mm"}
